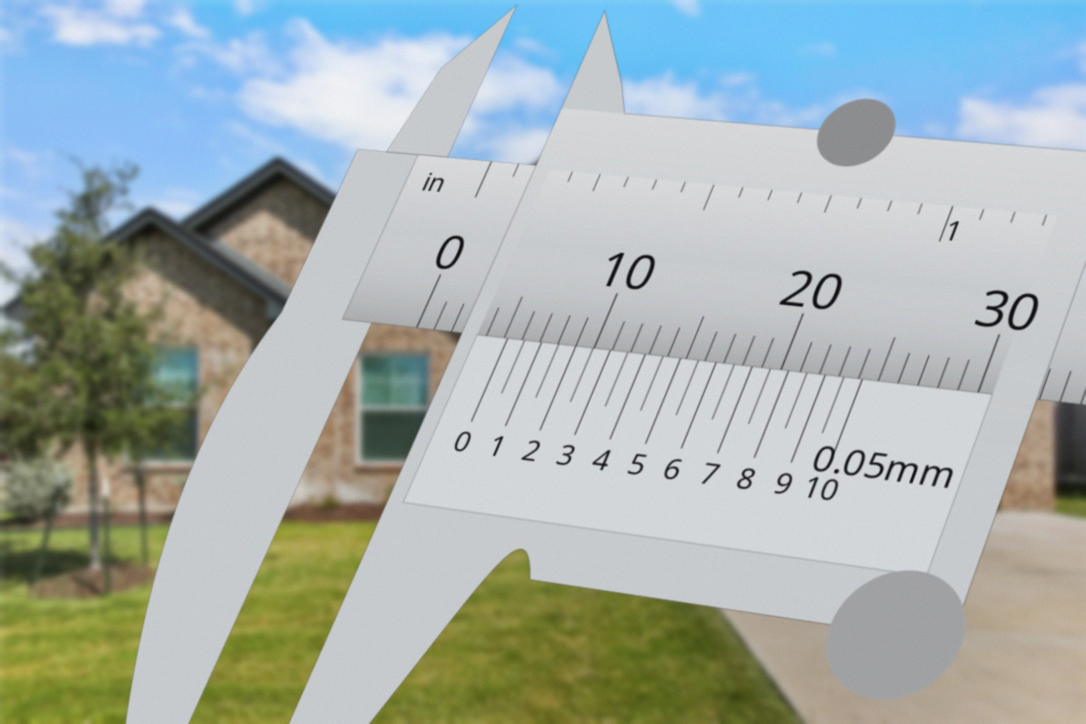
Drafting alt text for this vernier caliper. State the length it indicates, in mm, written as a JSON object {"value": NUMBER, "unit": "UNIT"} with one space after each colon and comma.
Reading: {"value": 5.2, "unit": "mm"}
